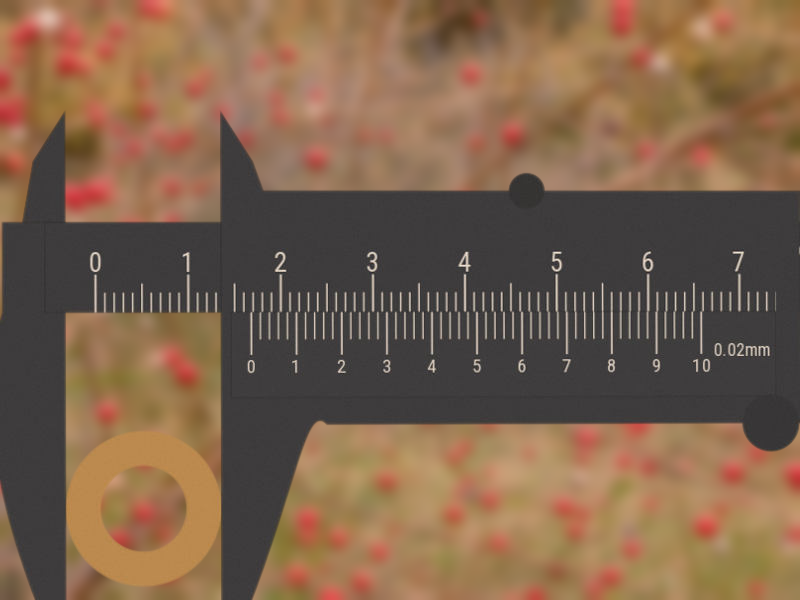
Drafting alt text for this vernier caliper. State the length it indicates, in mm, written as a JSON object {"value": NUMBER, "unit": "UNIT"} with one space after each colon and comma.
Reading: {"value": 16.8, "unit": "mm"}
